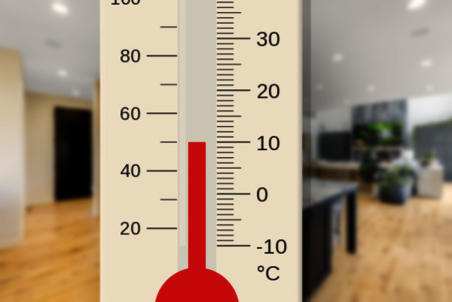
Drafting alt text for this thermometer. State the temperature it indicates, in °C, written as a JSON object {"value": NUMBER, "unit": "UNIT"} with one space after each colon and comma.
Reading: {"value": 10, "unit": "°C"}
